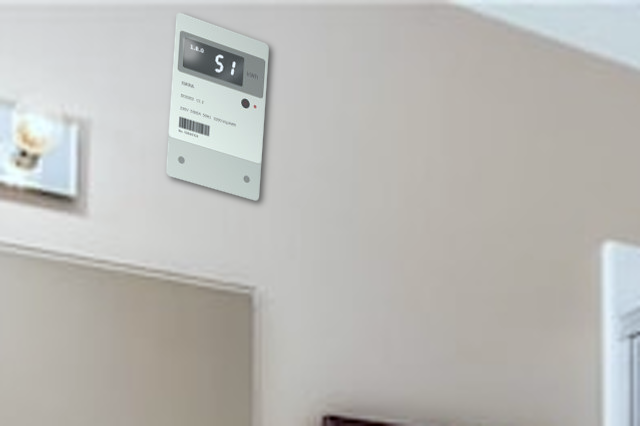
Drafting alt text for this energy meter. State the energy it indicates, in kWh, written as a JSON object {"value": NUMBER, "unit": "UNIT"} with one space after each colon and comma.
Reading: {"value": 51, "unit": "kWh"}
